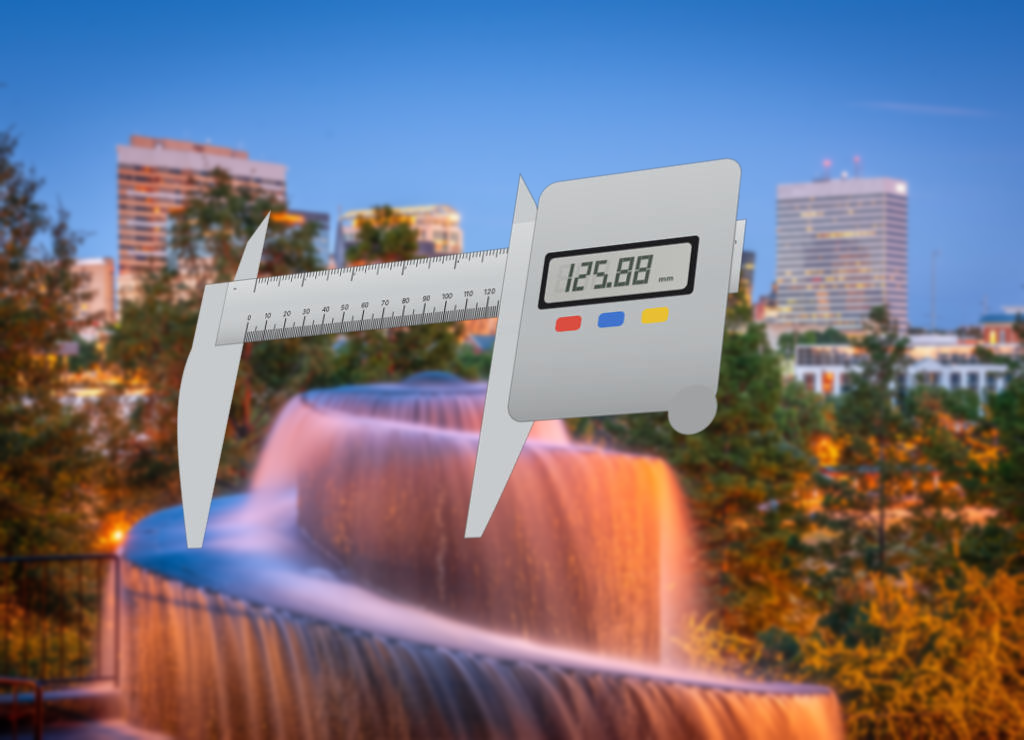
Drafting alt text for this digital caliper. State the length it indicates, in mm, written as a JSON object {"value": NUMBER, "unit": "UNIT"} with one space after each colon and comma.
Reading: {"value": 125.88, "unit": "mm"}
